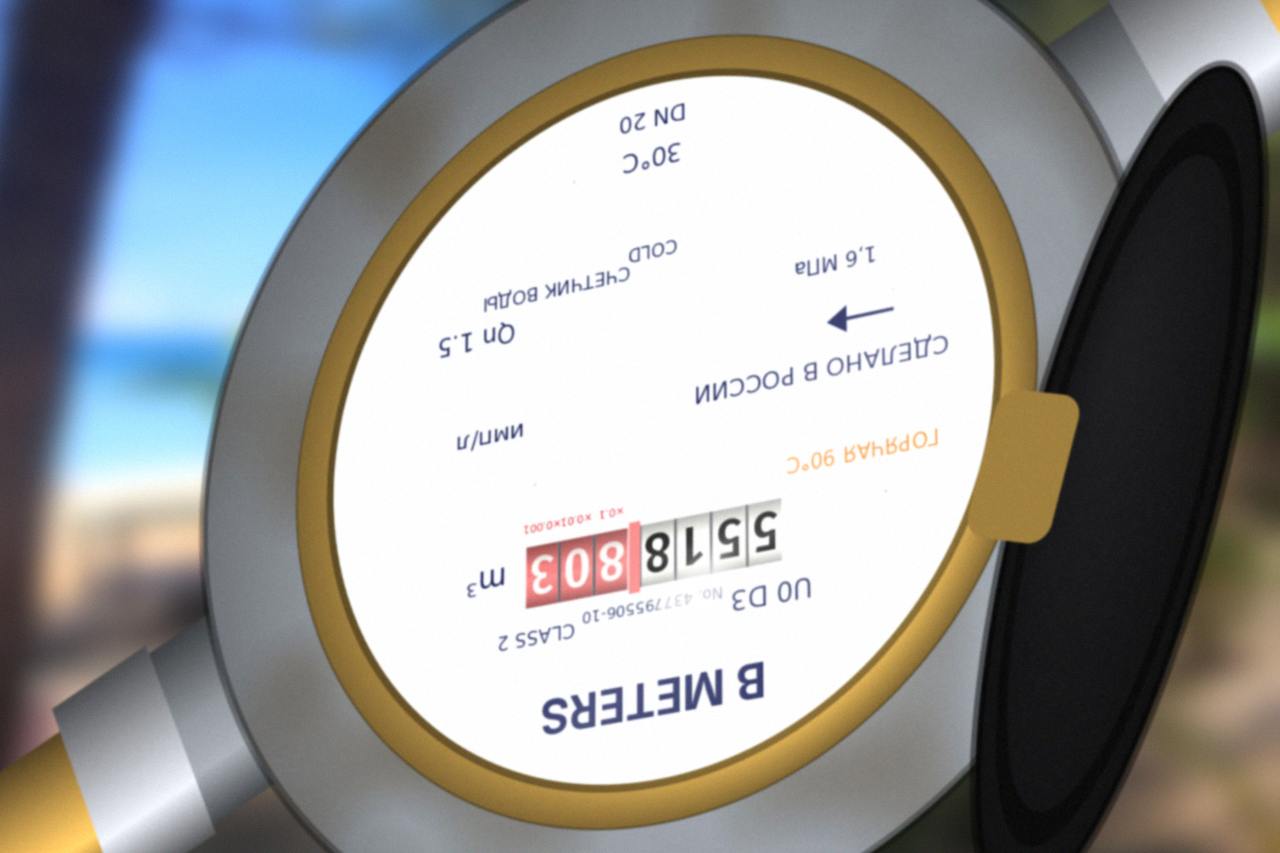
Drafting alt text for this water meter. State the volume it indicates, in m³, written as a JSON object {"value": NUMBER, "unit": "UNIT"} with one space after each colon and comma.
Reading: {"value": 5518.803, "unit": "m³"}
